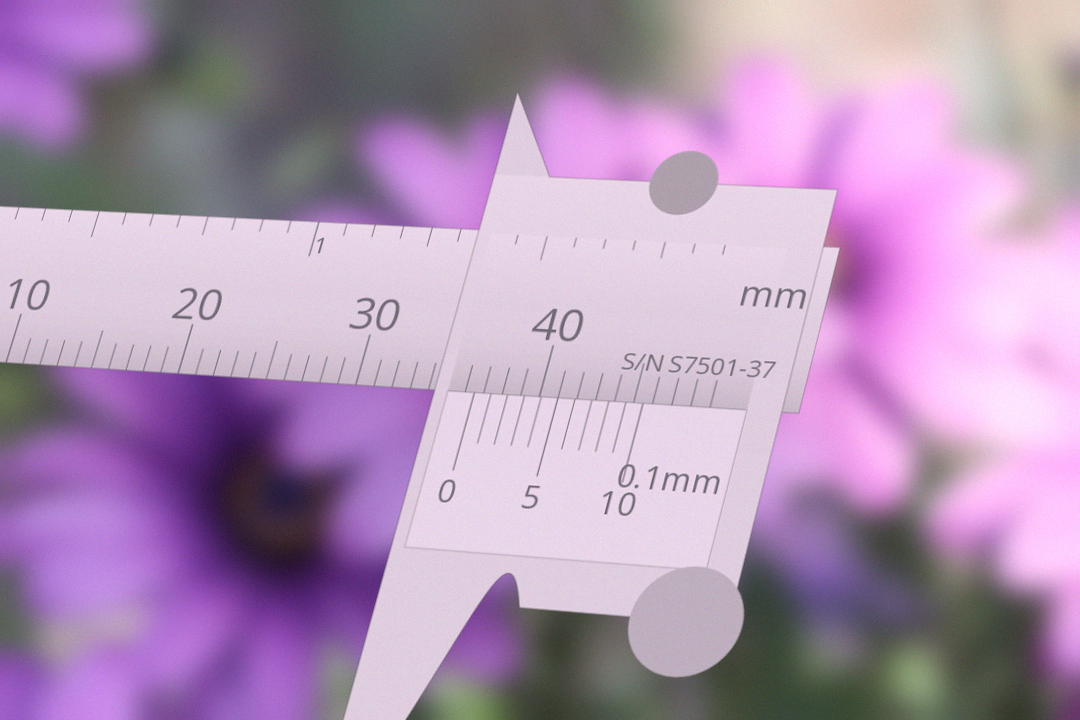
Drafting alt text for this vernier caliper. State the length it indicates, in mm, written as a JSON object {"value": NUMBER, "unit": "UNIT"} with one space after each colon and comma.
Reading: {"value": 36.5, "unit": "mm"}
